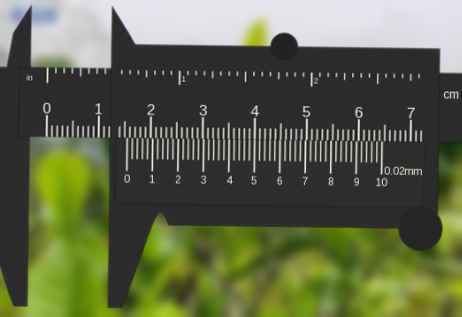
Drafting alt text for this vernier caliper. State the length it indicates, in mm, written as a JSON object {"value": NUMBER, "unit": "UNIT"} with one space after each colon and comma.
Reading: {"value": 15.5, "unit": "mm"}
